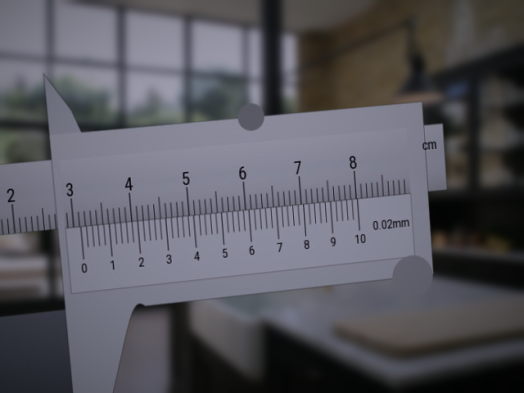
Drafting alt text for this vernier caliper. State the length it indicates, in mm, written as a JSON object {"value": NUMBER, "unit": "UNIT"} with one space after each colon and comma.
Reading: {"value": 31.2, "unit": "mm"}
